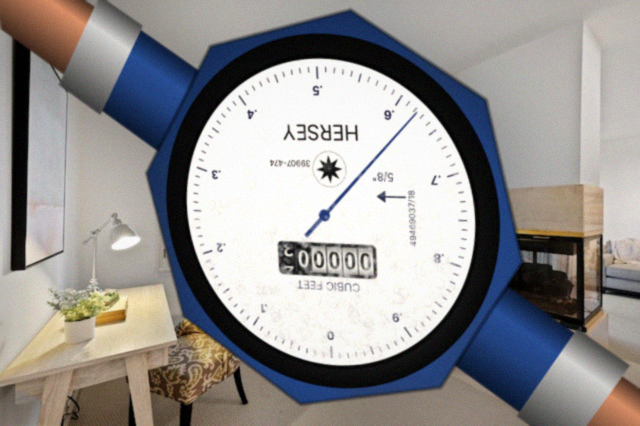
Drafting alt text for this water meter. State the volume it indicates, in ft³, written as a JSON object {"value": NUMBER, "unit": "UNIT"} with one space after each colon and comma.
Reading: {"value": 2.62, "unit": "ft³"}
